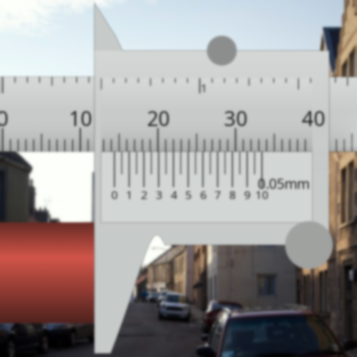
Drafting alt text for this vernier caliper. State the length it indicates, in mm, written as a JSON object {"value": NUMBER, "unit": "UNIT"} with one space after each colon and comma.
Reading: {"value": 14.4, "unit": "mm"}
